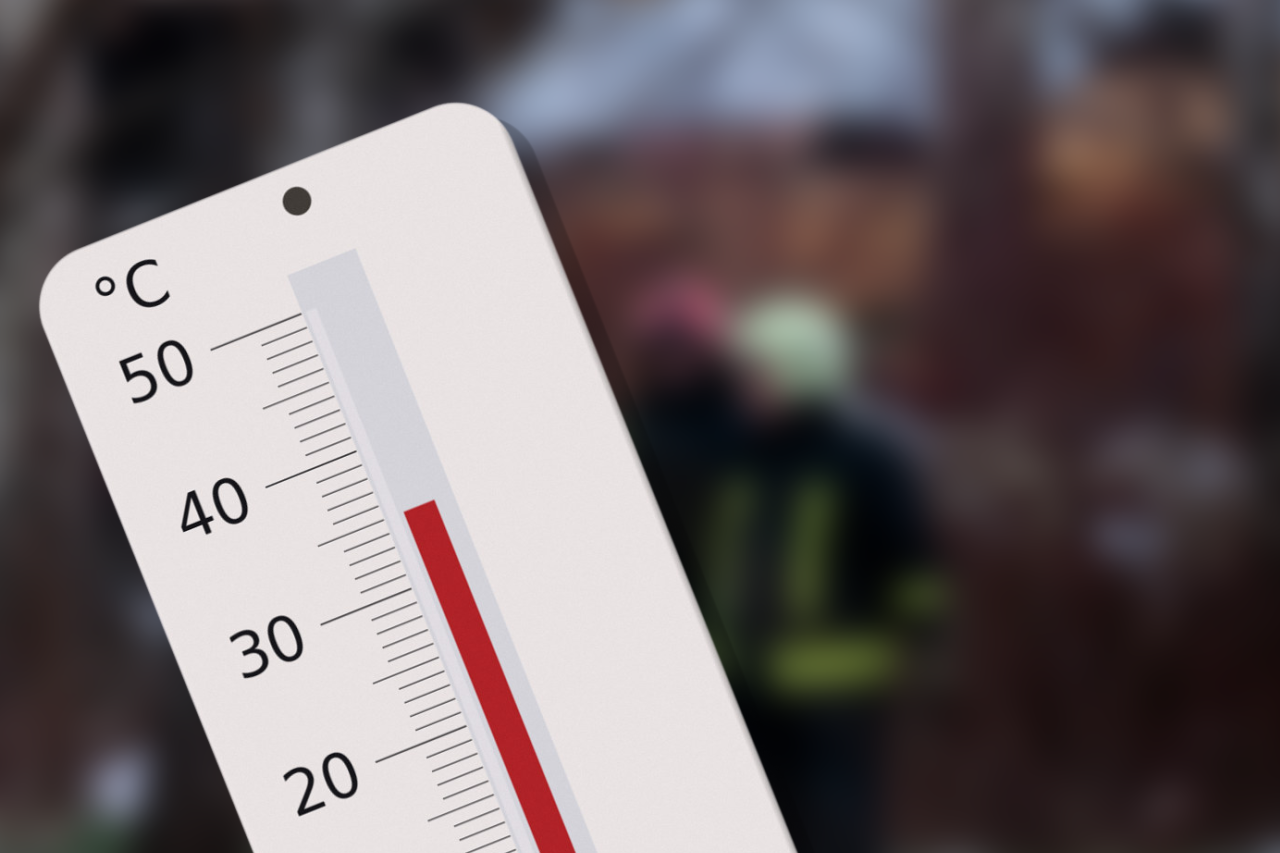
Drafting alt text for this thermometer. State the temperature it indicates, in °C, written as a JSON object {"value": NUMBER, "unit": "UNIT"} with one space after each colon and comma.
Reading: {"value": 35, "unit": "°C"}
